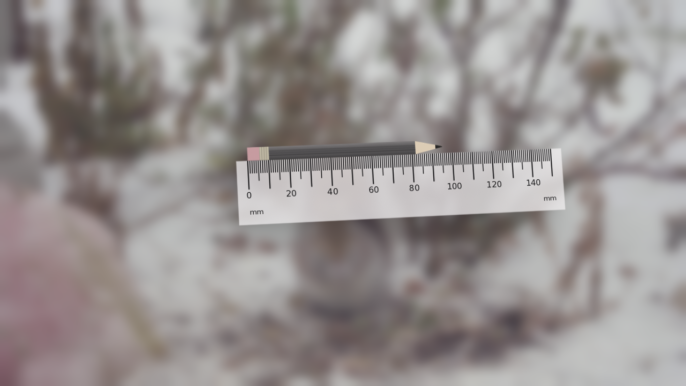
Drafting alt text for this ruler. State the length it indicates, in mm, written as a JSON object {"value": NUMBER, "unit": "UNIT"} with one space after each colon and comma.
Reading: {"value": 95, "unit": "mm"}
